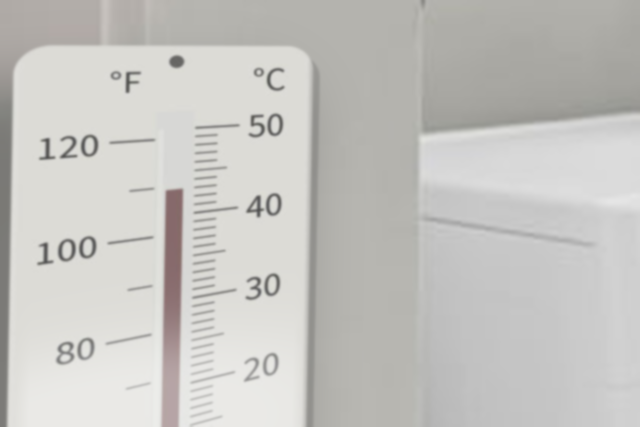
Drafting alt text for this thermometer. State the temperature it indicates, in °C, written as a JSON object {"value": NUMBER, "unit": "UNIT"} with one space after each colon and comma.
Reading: {"value": 43, "unit": "°C"}
